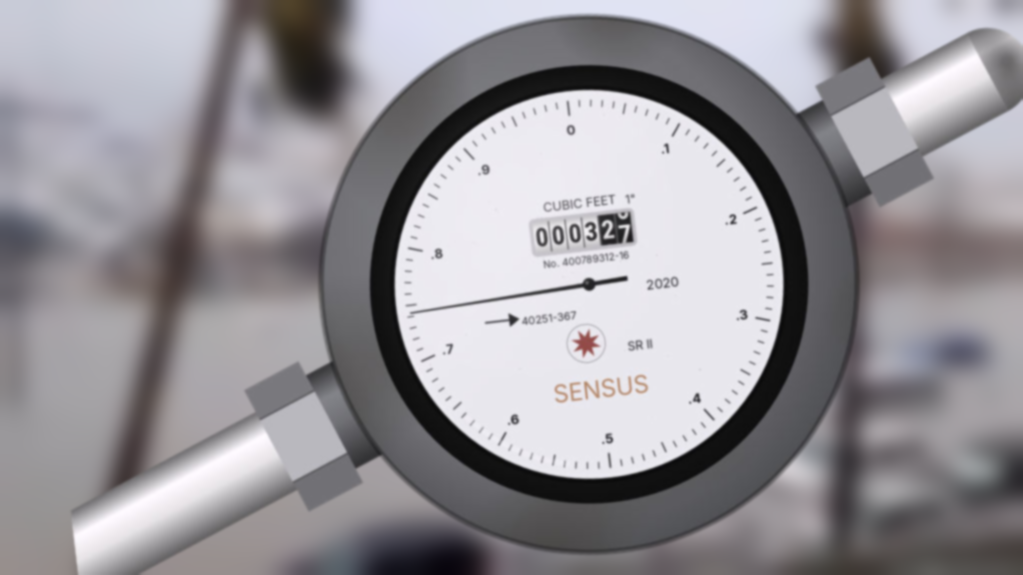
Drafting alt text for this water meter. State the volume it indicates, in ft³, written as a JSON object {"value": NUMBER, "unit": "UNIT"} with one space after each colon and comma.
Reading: {"value": 326.74, "unit": "ft³"}
